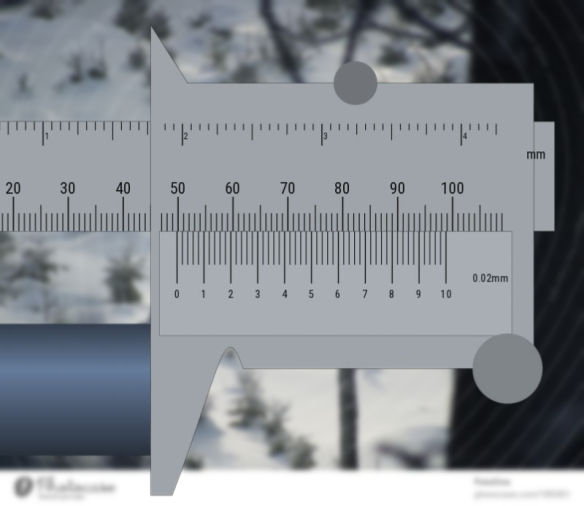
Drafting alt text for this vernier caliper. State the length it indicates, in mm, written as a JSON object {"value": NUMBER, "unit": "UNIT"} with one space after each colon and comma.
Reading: {"value": 49.8, "unit": "mm"}
